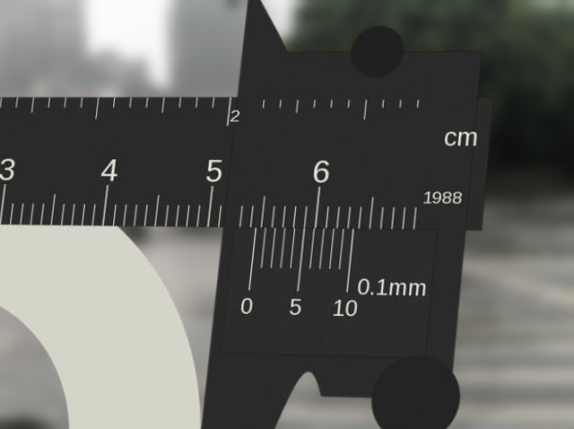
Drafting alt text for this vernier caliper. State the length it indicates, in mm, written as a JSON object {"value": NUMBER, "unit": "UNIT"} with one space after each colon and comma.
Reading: {"value": 54.5, "unit": "mm"}
